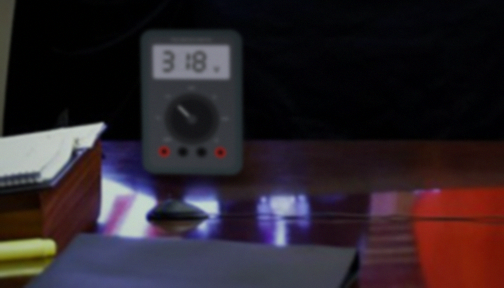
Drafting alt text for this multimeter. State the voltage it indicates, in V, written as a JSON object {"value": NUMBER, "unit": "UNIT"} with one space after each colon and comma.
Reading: {"value": 318, "unit": "V"}
